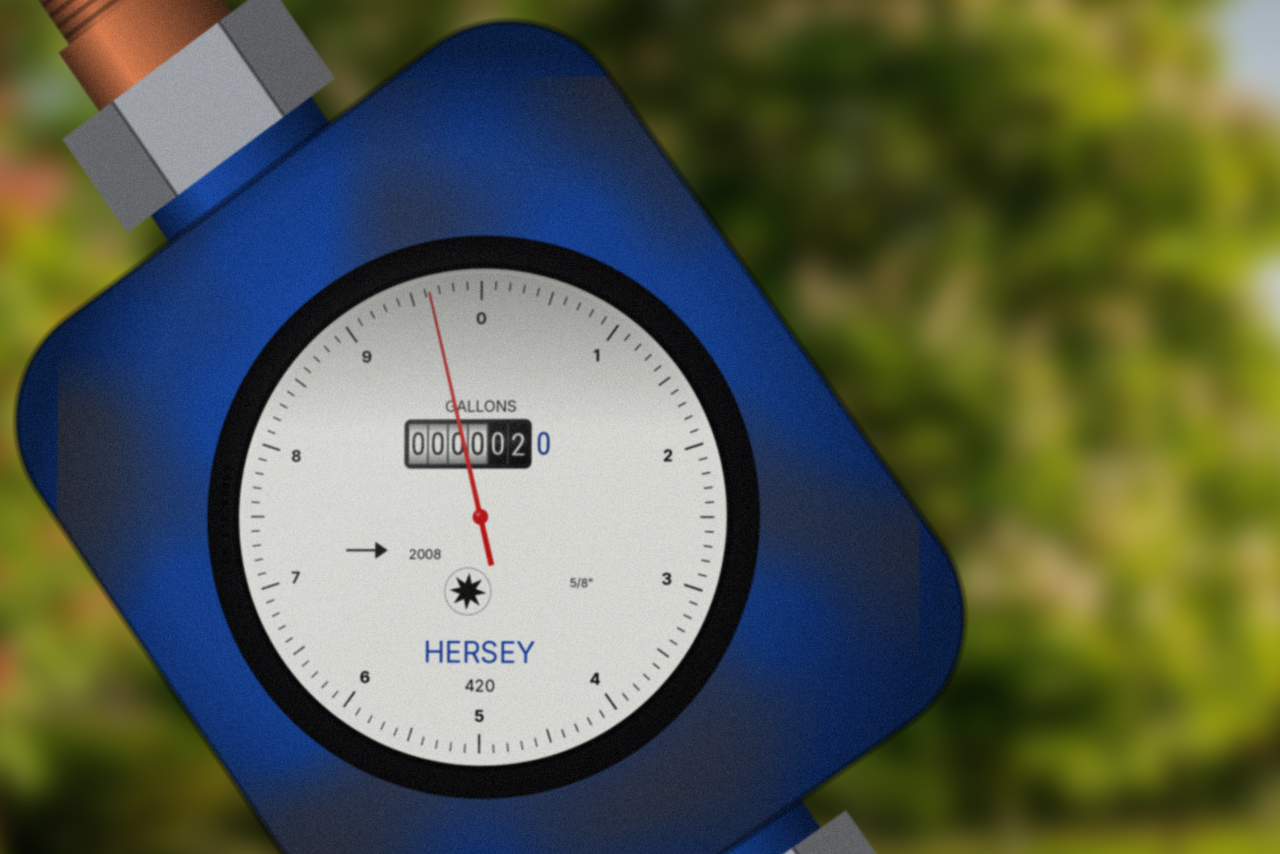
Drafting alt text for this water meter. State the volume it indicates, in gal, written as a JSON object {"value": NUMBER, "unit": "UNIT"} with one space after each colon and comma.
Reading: {"value": 19.6, "unit": "gal"}
